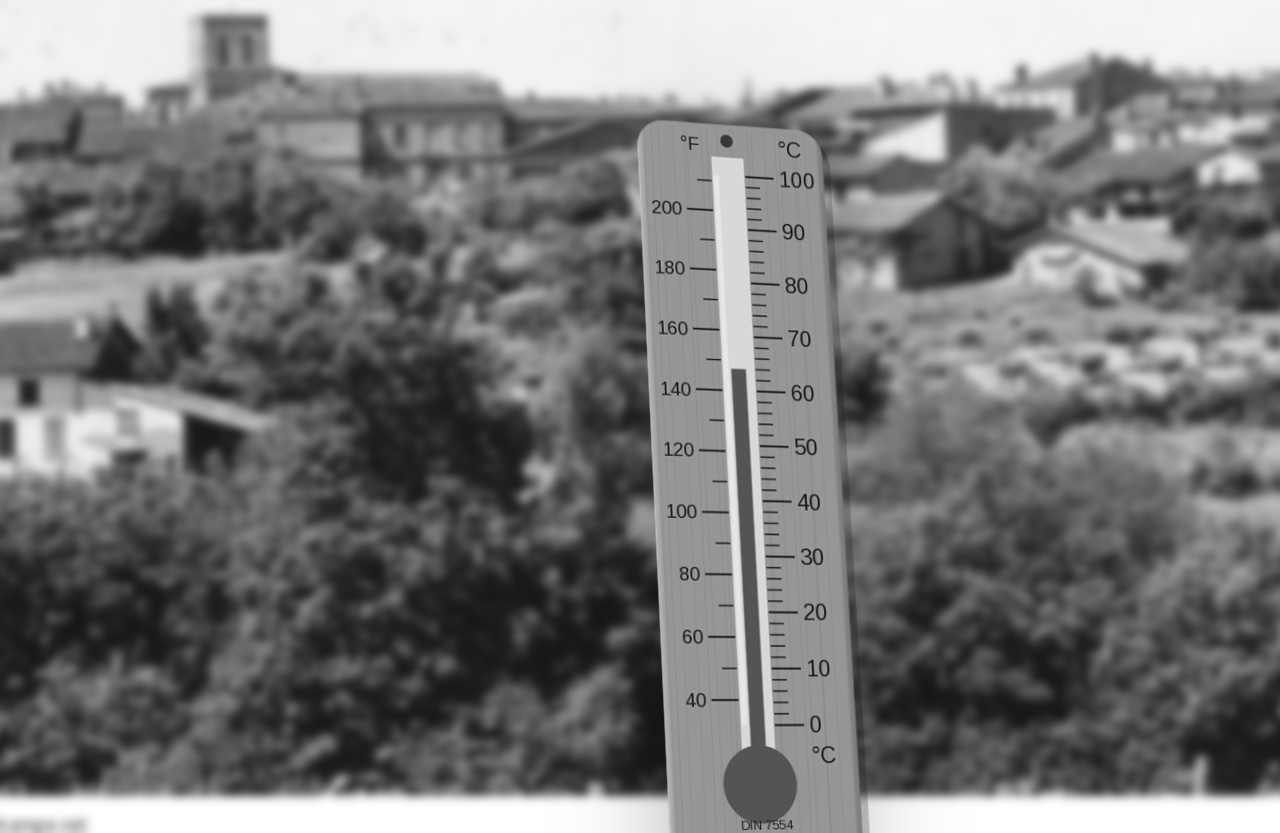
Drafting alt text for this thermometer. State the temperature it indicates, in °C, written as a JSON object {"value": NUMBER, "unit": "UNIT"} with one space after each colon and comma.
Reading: {"value": 64, "unit": "°C"}
